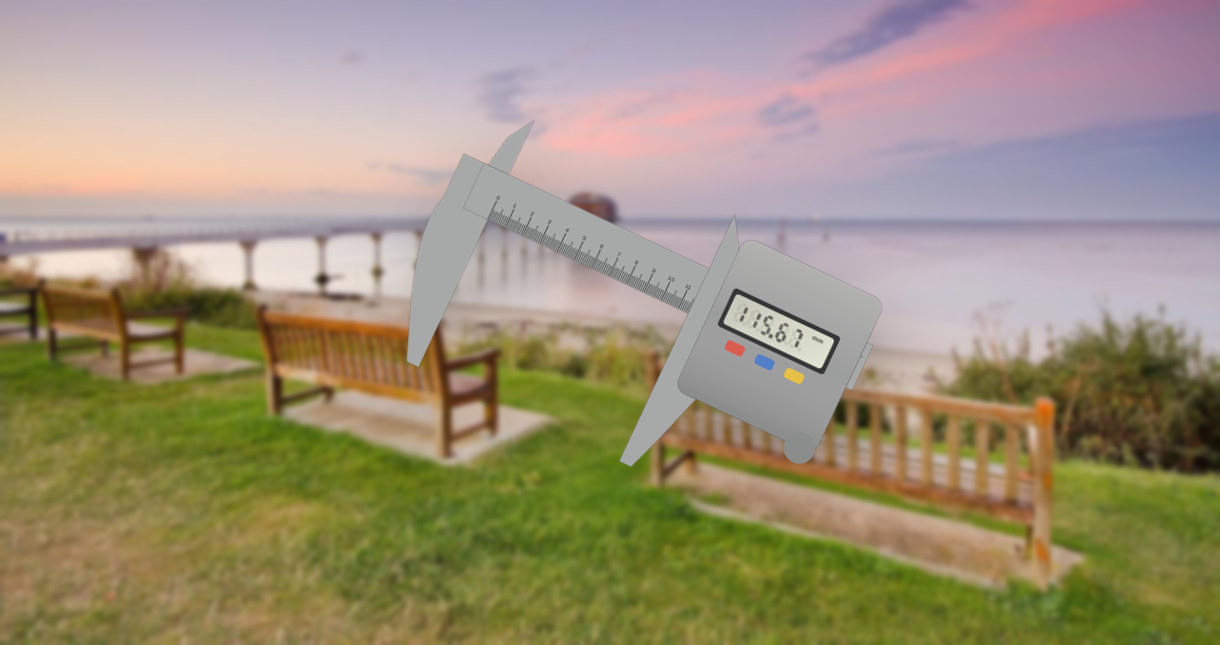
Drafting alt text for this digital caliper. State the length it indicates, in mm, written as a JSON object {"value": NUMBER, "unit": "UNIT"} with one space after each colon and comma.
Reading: {"value": 115.67, "unit": "mm"}
